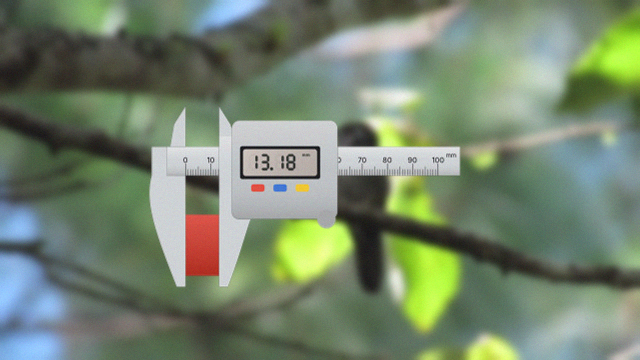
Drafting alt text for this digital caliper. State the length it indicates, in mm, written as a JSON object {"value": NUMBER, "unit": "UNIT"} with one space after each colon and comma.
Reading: {"value": 13.18, "unit": "mm"}
